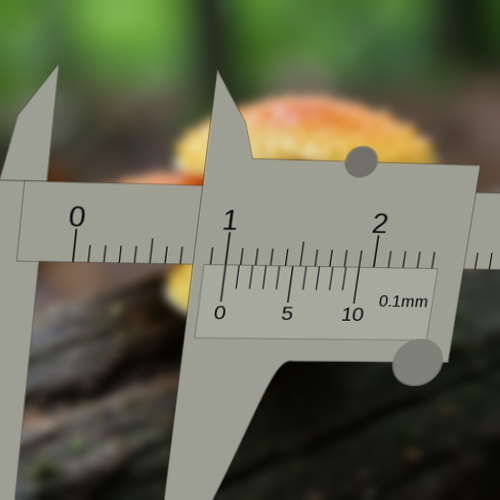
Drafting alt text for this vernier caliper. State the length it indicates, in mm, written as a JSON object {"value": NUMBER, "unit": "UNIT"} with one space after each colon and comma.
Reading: {"value": 10.0, "unit": "mm"}
